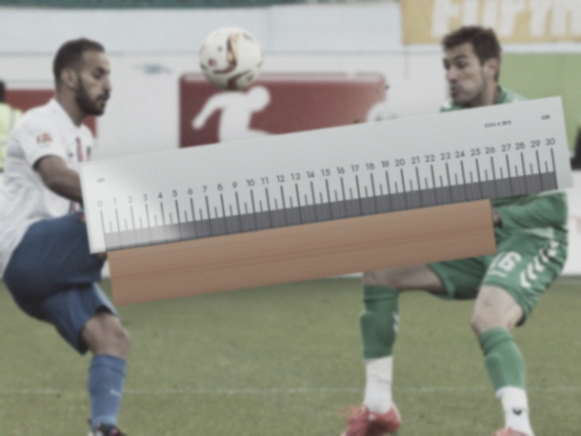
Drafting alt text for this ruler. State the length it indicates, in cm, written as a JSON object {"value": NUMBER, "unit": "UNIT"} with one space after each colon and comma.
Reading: {"value": 25.5, "unit": "cm"}
